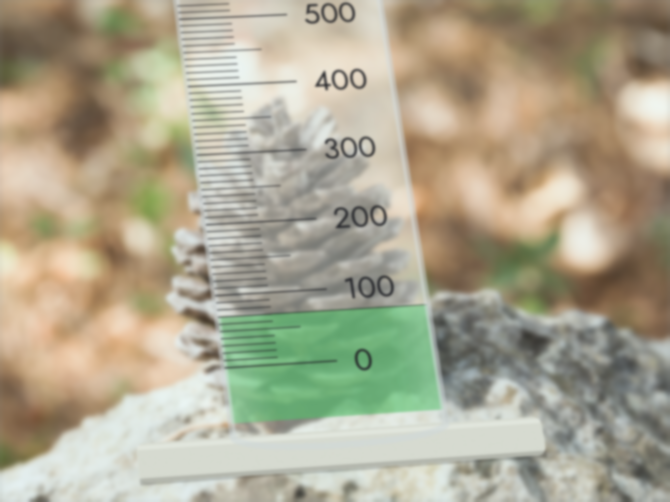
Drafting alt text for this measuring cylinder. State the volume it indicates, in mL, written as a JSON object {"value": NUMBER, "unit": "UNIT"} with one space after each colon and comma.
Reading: {"value": 70, "unit": "mL"}
